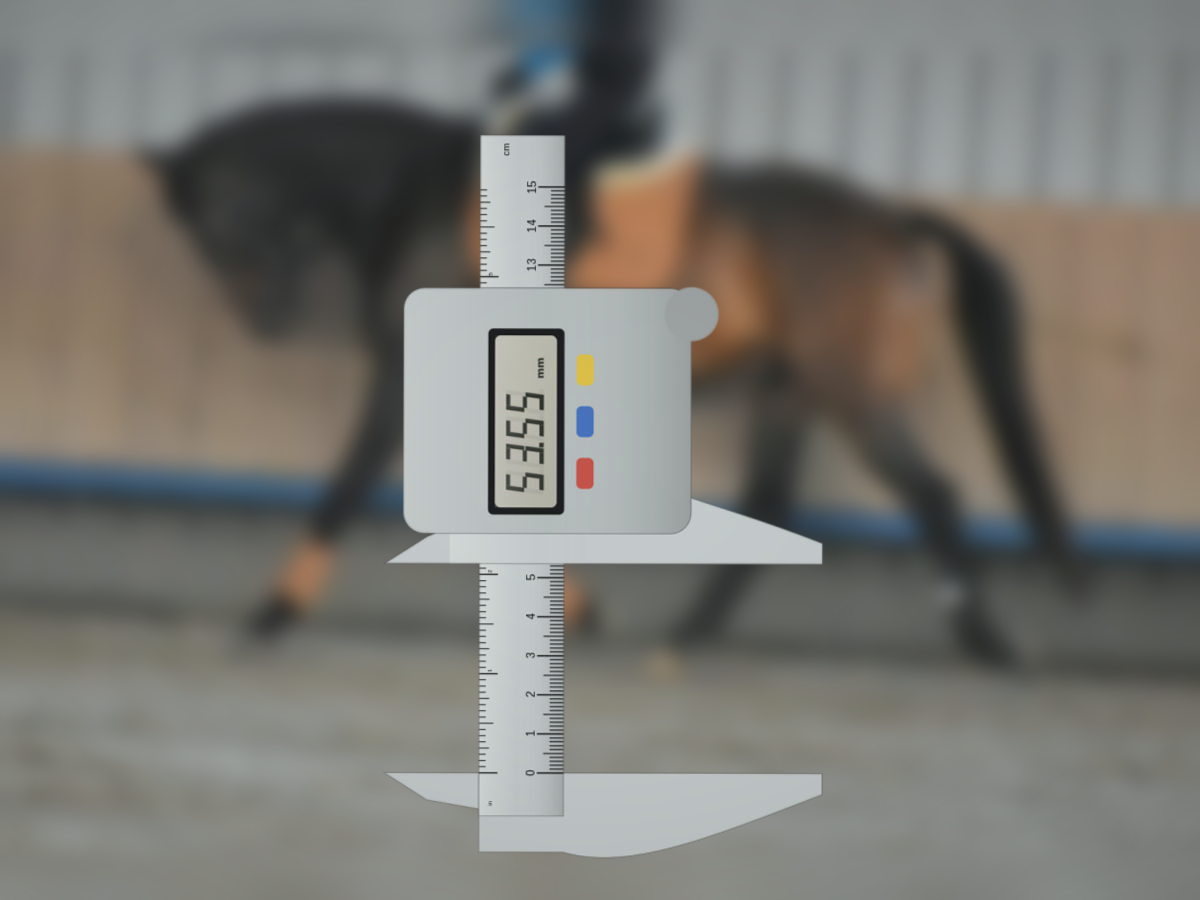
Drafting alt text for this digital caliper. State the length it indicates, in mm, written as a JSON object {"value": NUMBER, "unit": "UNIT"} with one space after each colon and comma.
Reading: {"value": 53.55, "unit": "mm"}
